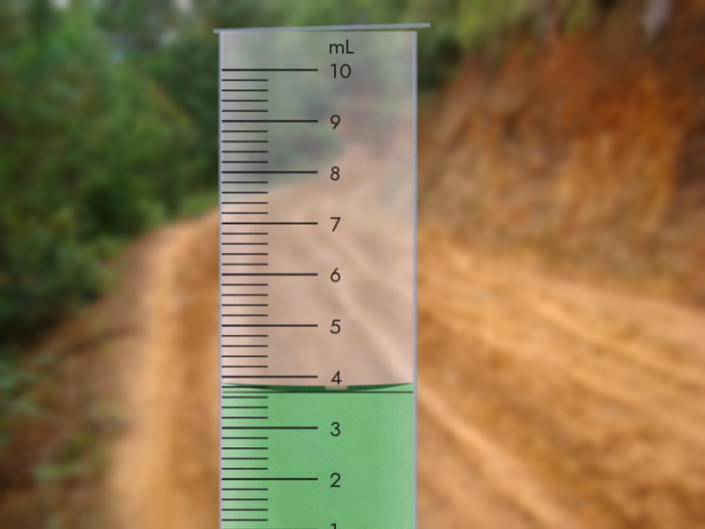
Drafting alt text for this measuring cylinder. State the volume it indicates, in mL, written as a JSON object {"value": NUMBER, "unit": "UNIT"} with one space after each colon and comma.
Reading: {"value": 3.7, "unit": "mL"}
